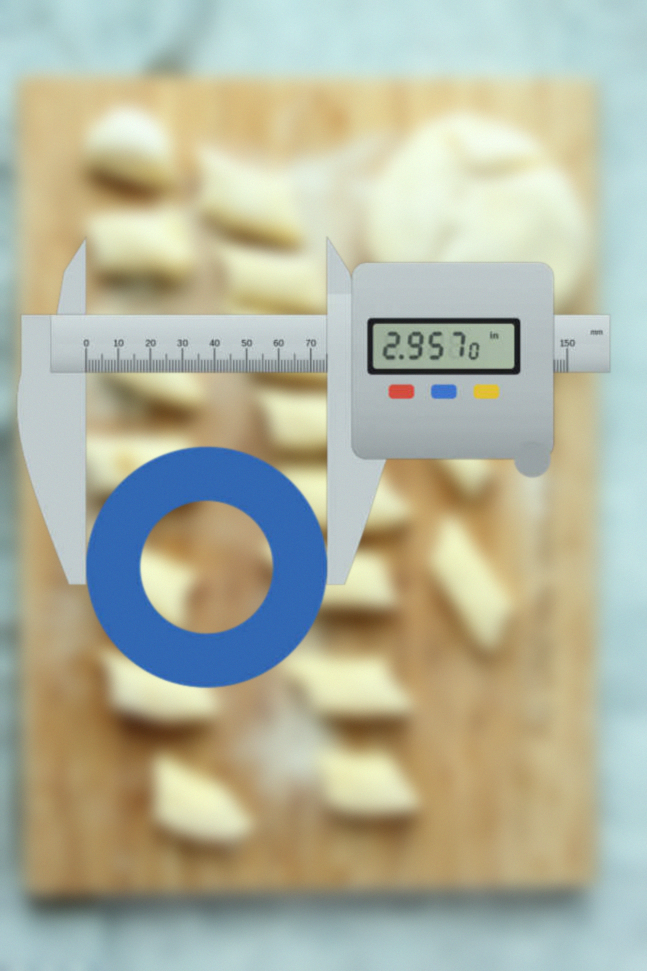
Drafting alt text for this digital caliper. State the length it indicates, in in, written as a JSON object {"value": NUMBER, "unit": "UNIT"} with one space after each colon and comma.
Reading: {"value": 2.9570, "unit": "in"}
